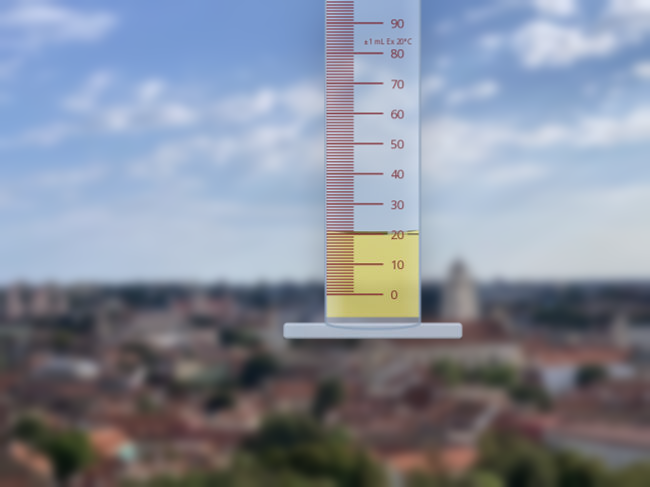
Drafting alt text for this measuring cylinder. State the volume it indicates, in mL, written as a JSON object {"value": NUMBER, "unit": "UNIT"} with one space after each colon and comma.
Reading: {"value": 20, "unit": "mL"}
